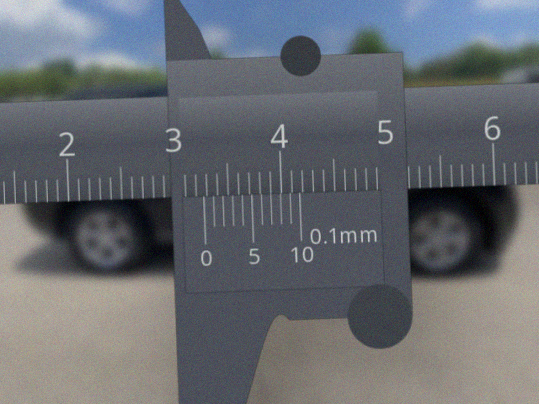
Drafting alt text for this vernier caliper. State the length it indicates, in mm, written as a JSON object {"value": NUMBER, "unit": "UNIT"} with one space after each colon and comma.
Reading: {"value": 32.7, "unit": "mm"}
